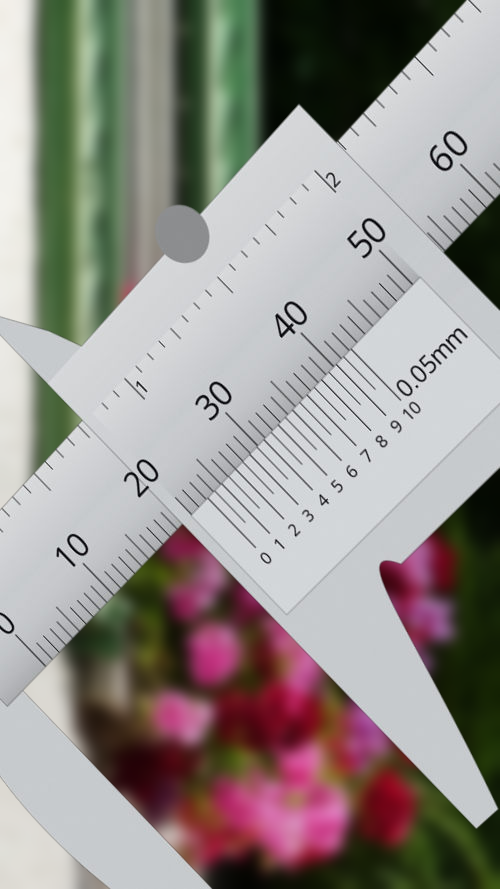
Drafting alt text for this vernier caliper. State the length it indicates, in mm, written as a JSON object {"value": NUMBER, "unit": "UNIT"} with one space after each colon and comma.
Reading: {"value": 23.2, "unit": "mm"}
